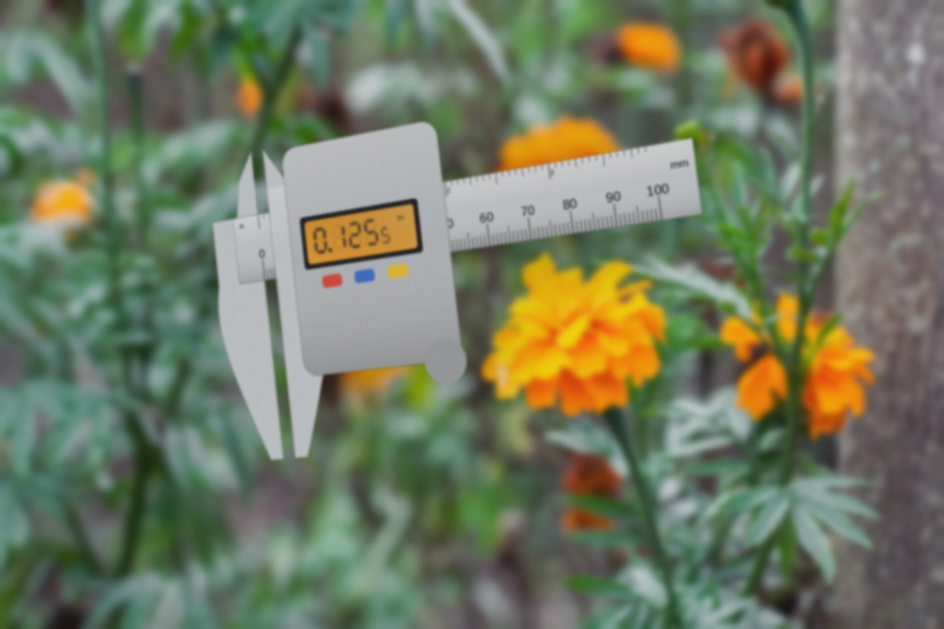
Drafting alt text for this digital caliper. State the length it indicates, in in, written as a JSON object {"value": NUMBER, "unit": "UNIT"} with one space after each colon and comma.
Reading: {"value": 0.1255, "unit": "in"}
